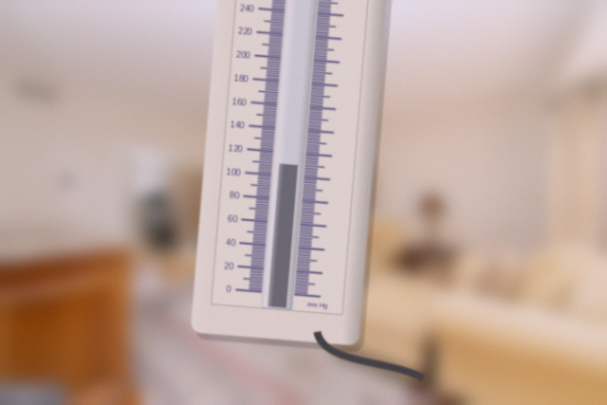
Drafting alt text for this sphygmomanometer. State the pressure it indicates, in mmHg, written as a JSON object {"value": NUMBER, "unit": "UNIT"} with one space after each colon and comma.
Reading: {"value": 110, "unit": "mmHg"}
